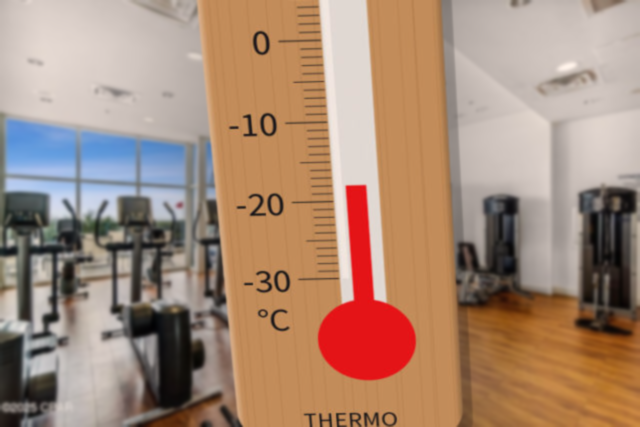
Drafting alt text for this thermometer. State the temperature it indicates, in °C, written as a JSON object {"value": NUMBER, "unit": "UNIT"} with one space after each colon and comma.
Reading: {"value": -18, "unit": "°C"}
